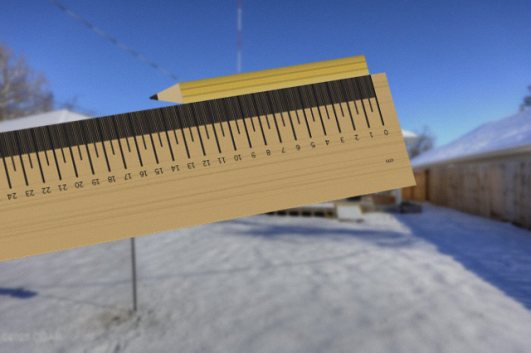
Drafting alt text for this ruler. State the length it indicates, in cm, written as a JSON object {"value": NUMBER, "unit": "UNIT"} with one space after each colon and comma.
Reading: {"value": 14.5, "unit": "cm"}
